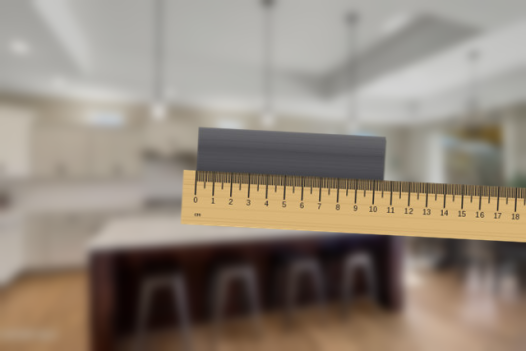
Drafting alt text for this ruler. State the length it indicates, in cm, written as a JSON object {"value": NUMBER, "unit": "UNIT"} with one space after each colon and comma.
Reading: {"value": 10.5, "unit": "cm"}
